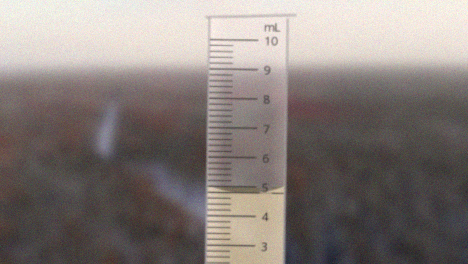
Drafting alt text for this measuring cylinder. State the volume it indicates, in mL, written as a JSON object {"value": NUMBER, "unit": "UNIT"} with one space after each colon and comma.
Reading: {"value": 4.8, "unit": "mL"}
